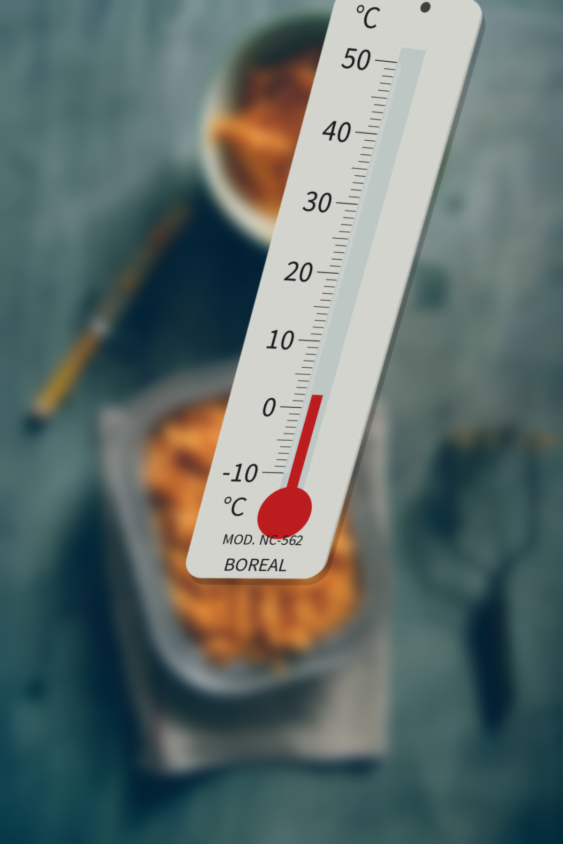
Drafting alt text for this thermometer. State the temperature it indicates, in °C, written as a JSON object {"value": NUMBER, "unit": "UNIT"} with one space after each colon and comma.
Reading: {"value": 2, "unit": "°C"}
